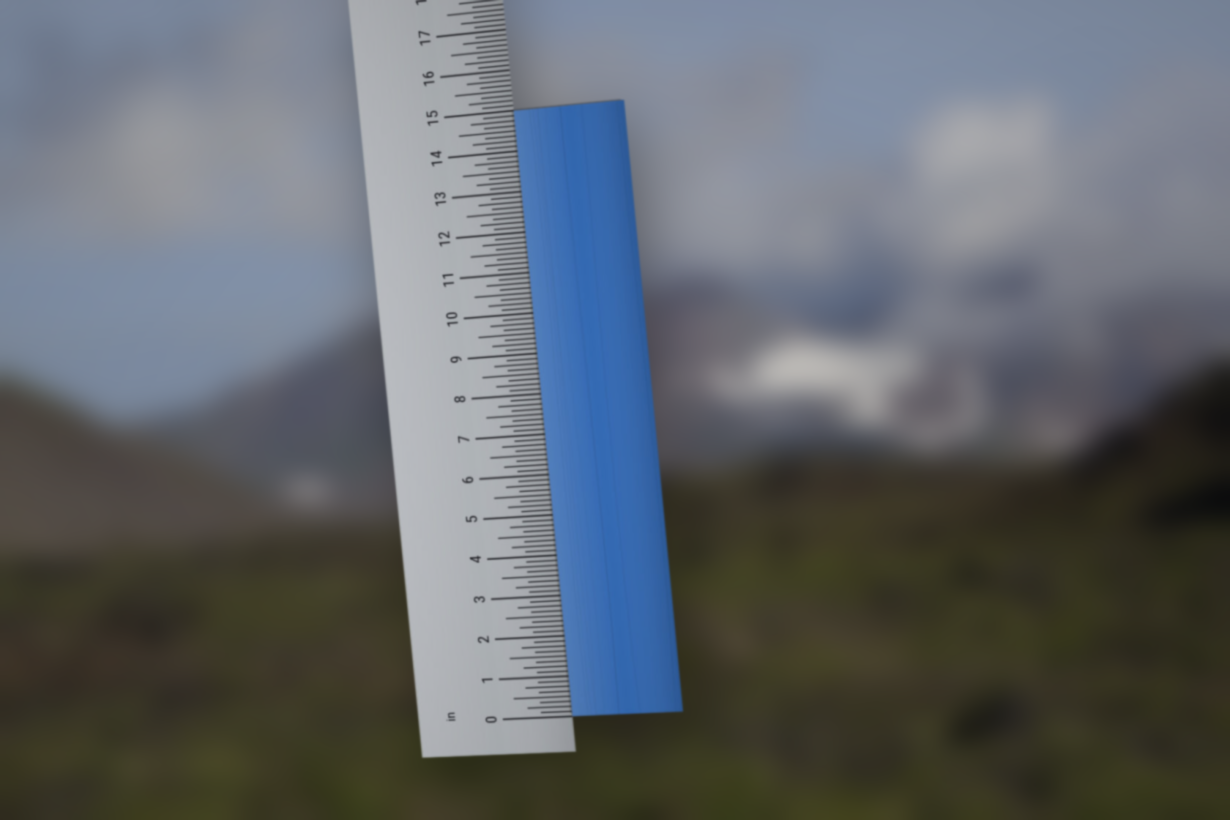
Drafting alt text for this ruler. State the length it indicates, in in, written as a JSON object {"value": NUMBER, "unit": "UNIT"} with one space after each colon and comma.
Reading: {"value": 15, "unit": "in"}
